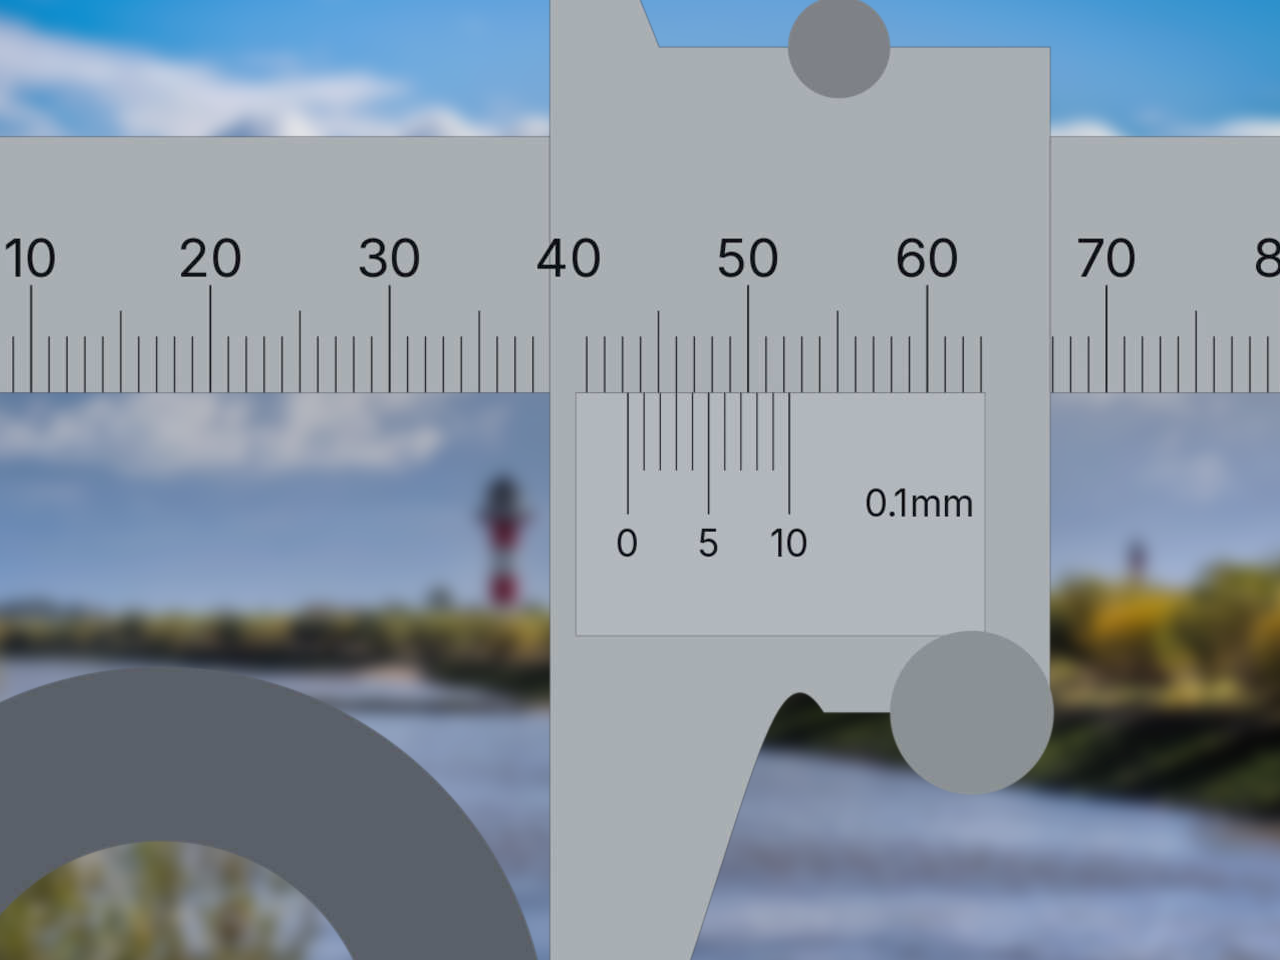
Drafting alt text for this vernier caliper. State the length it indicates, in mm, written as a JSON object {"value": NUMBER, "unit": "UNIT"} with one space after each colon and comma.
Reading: {"value": 43.3, "unit": "mm"}
